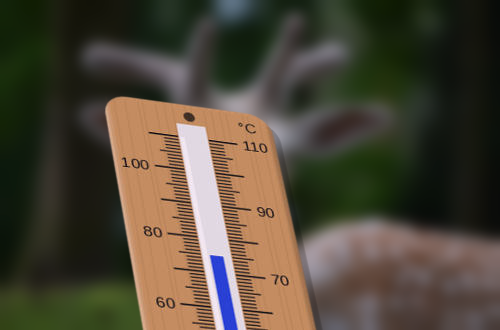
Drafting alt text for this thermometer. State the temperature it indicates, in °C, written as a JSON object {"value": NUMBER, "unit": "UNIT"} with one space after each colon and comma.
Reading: {"value": 75, "unit": "°C"}
